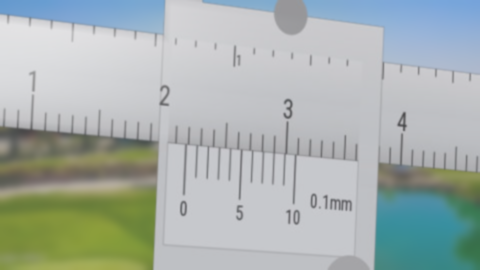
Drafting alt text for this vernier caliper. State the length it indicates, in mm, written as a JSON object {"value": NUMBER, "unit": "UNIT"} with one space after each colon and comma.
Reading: {"value": 21.8, "unit": "mm"}
